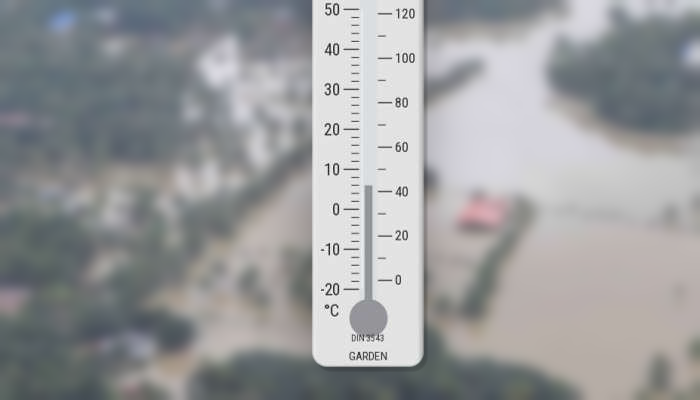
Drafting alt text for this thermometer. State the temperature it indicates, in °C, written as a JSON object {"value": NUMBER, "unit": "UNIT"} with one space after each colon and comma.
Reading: {"value": 6, "unit": "°C"}
